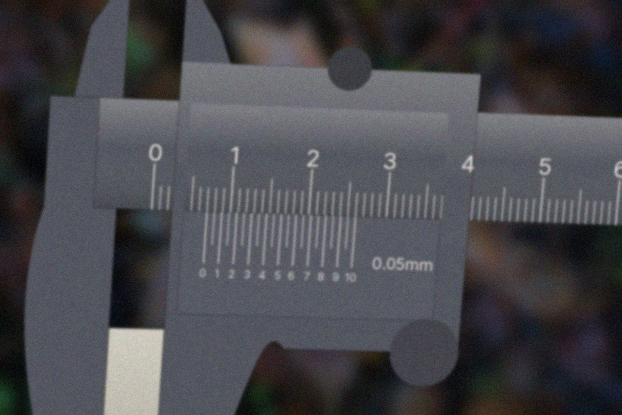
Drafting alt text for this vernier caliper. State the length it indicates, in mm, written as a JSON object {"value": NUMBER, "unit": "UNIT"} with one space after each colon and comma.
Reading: {"value": 7.0, "unit": "mm"}
